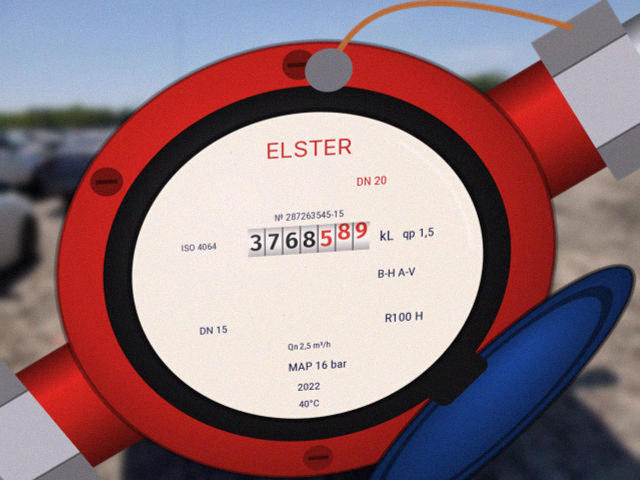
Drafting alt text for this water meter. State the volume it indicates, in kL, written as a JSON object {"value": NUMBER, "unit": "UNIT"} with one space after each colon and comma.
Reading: {"value": 3768.589, "unit": "kL"}
